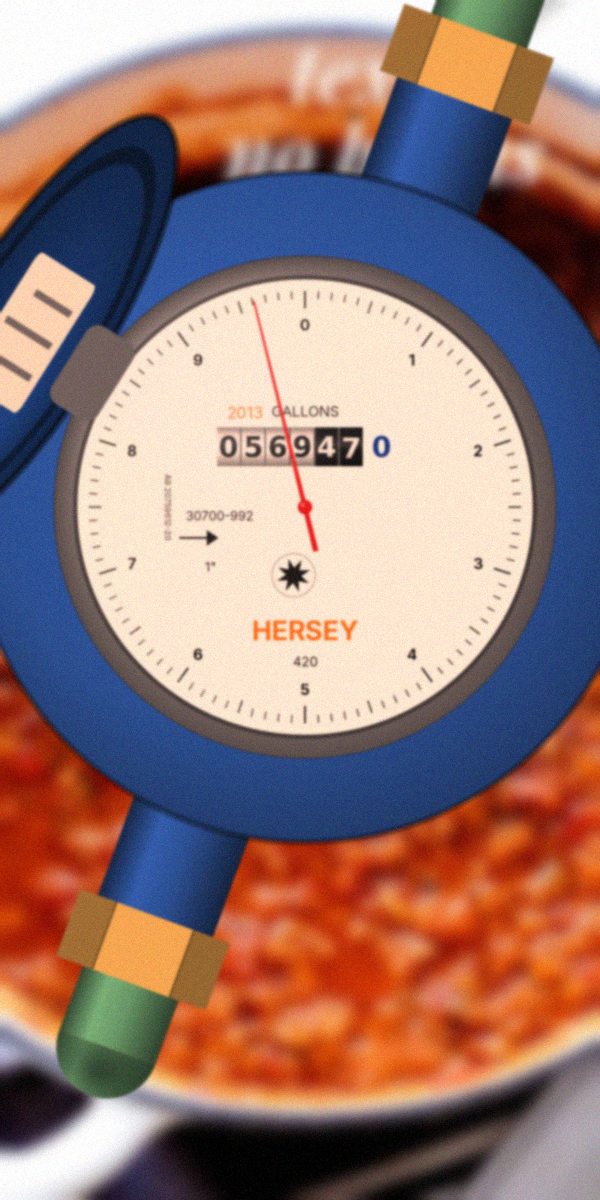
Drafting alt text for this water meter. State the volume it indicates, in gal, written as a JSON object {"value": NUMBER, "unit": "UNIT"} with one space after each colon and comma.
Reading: {"value": 569469.6, "unit": "gal"}
